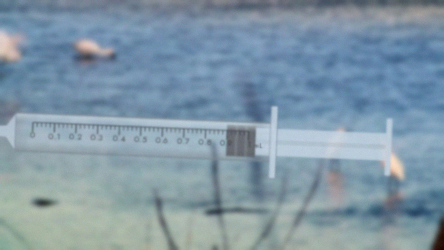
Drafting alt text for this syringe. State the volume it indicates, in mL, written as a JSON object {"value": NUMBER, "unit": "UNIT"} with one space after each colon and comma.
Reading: {"value": 0.9, "unit": "mL"}
